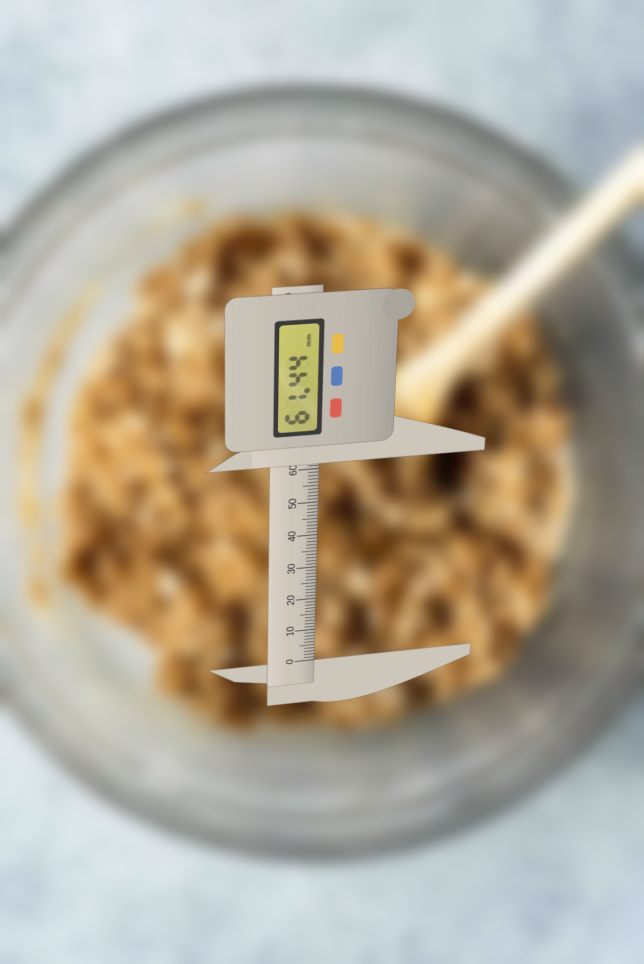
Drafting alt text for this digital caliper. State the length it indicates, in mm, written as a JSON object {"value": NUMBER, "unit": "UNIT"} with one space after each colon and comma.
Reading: {"value": 61.44, "unit": "mm"}
